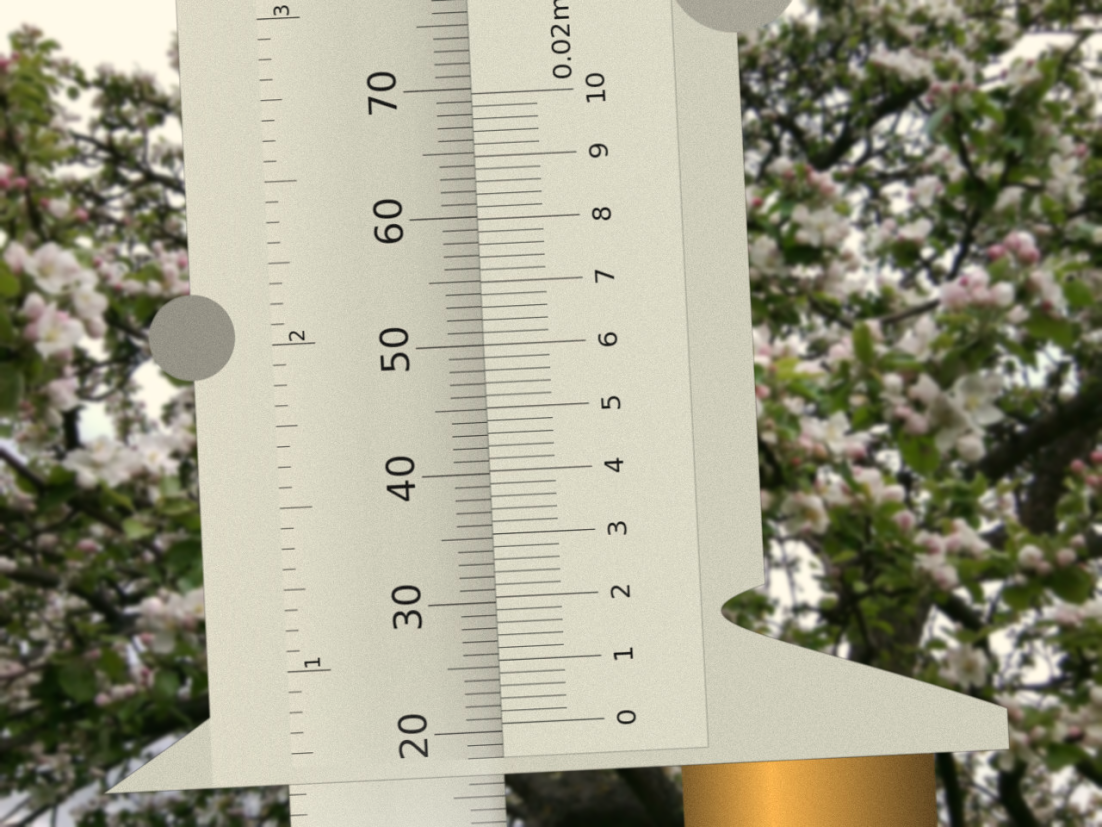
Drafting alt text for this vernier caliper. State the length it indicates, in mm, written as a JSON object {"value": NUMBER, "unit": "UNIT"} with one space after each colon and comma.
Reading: {"value": 20.6, "unit": "mm"}
